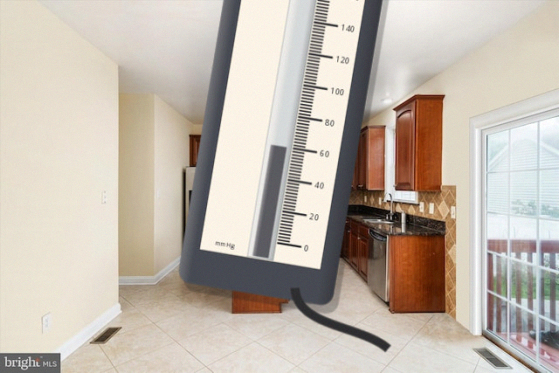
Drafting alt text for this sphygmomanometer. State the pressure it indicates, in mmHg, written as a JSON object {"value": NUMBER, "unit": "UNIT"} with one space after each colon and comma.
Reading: {"value": 60, "unit": "mmHg"}
